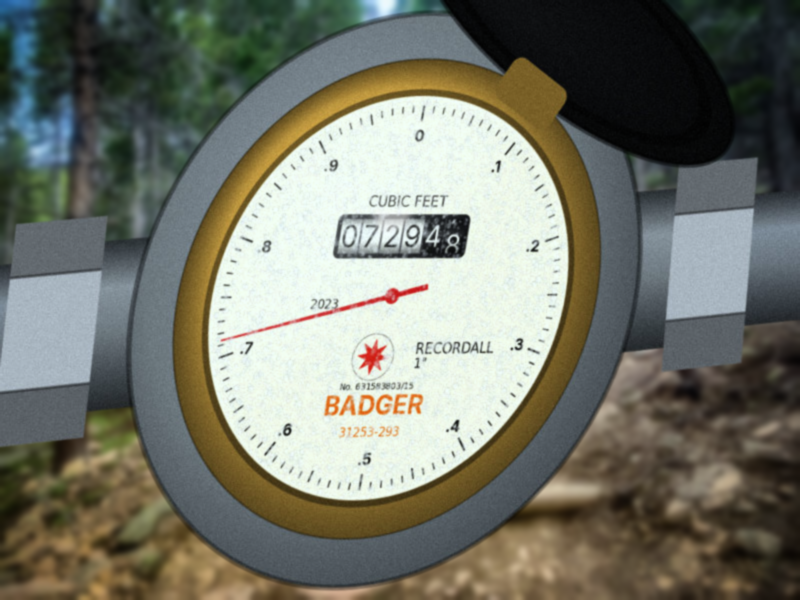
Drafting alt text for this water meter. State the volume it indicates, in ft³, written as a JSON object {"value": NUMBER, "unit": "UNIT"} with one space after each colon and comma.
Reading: {"value": 72947.71, "unit": "ft³"}
